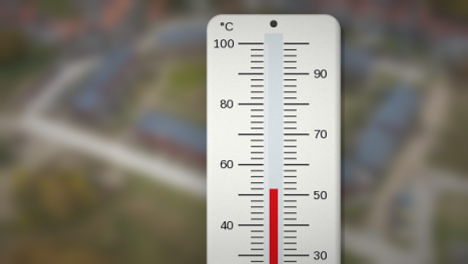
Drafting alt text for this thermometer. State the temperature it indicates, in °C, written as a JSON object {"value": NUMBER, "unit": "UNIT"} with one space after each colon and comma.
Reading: {"value": 52, "unit": "°C"}
